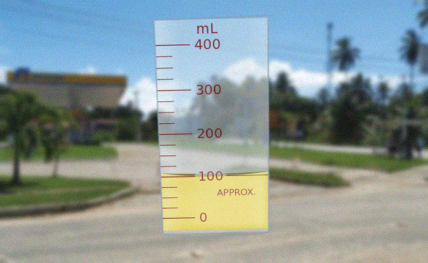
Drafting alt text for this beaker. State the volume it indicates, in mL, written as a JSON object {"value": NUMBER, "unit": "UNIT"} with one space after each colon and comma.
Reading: {"value": 100, "unit": "mL"}
